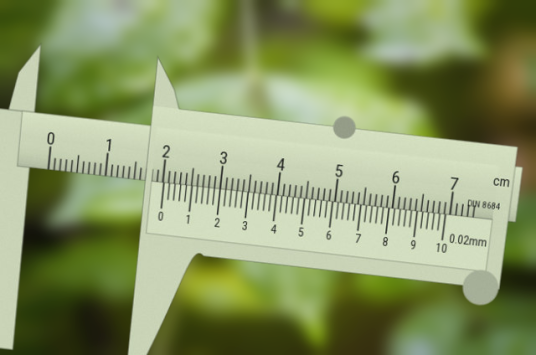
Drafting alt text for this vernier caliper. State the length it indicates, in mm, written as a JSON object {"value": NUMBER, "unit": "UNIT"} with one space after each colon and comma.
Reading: {"value": 20.2, "unit": "mm"}
